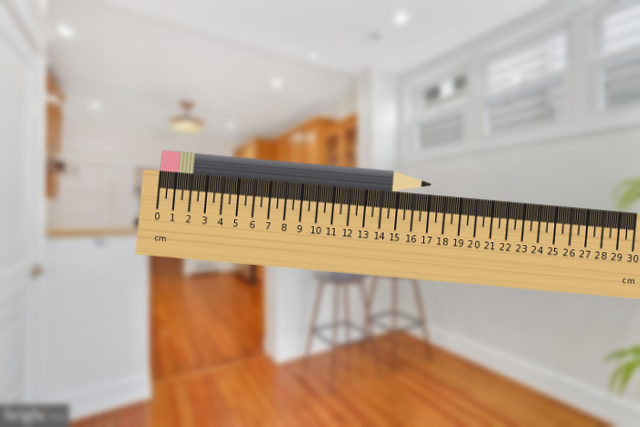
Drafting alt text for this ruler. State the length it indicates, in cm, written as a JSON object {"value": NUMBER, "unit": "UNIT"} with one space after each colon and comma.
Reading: {"value": 17, "unit": "cm"}
